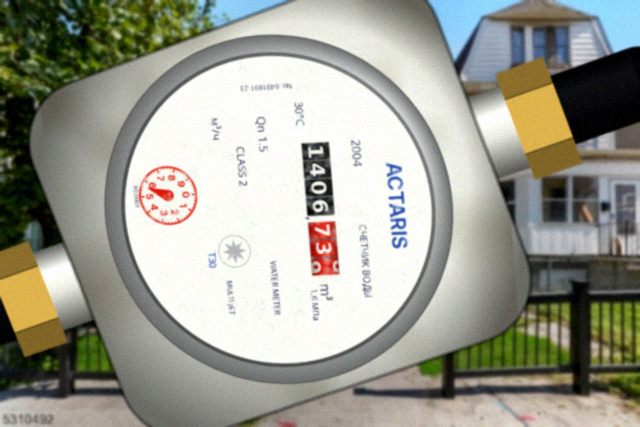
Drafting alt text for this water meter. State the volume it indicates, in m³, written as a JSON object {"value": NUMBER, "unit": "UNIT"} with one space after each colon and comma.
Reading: {"value": 1406.7385, "unit": "m³"}
